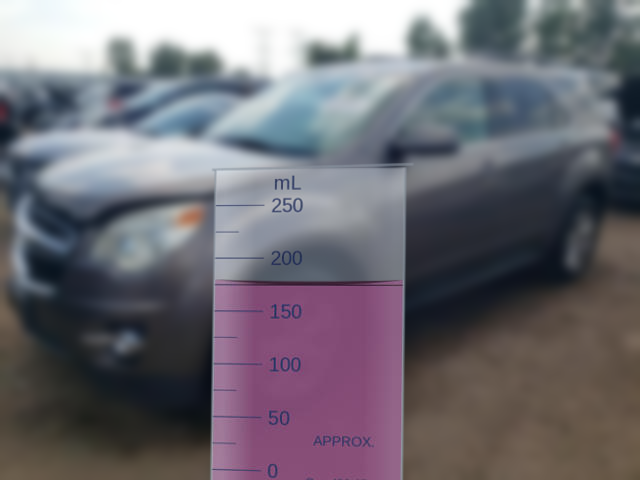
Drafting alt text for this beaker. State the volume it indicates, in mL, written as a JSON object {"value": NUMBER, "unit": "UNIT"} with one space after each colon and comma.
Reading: {"value": 175, "unit": "mL"}
